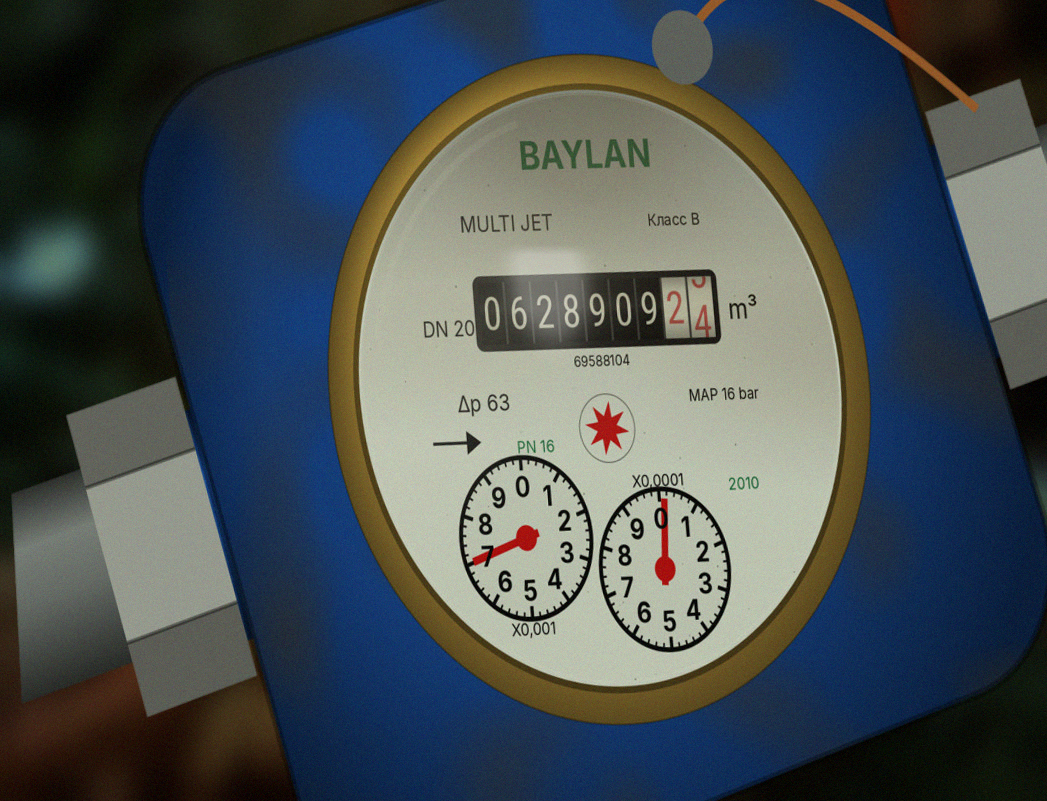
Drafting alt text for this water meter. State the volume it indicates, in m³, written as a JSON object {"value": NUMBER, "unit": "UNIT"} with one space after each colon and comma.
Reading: {"value": 628909.2370, "unit": "m³"}
